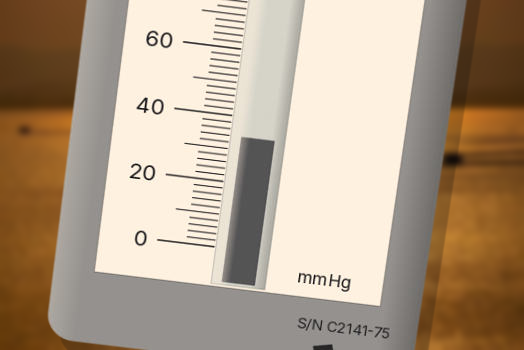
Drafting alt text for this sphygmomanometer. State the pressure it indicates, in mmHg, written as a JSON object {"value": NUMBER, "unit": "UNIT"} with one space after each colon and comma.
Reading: {"value": 34, "unit": "mmHg"}
